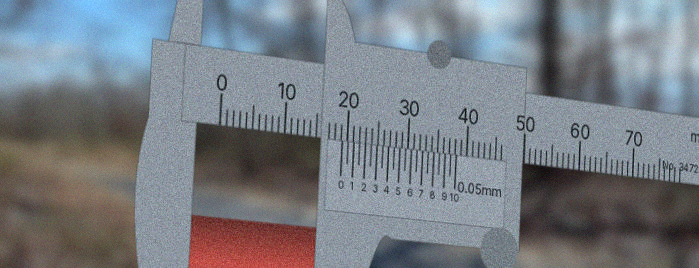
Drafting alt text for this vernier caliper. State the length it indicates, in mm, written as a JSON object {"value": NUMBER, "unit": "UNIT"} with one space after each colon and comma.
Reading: {"value": 19.2, "unit": "mm"}
